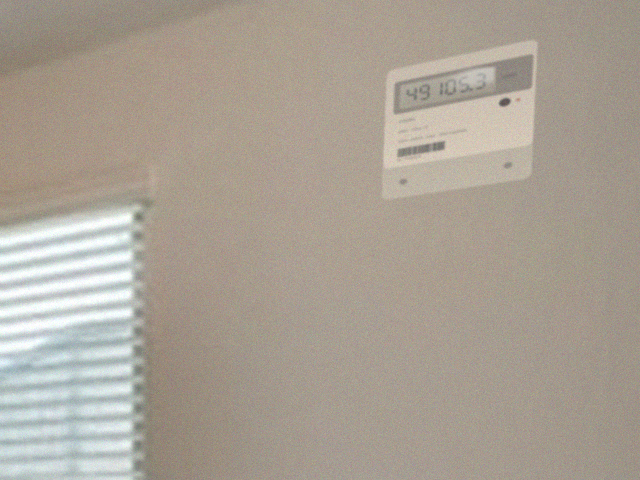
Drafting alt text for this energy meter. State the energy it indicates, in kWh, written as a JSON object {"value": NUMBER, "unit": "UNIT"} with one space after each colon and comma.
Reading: {"value": 49105.3, "unit": "kWh"}
